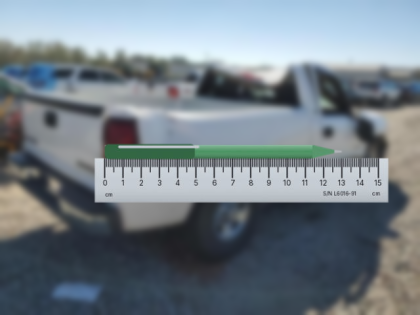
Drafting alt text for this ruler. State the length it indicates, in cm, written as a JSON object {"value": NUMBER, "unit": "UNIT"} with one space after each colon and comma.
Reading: {"value": 13, "unit": "cm"}
